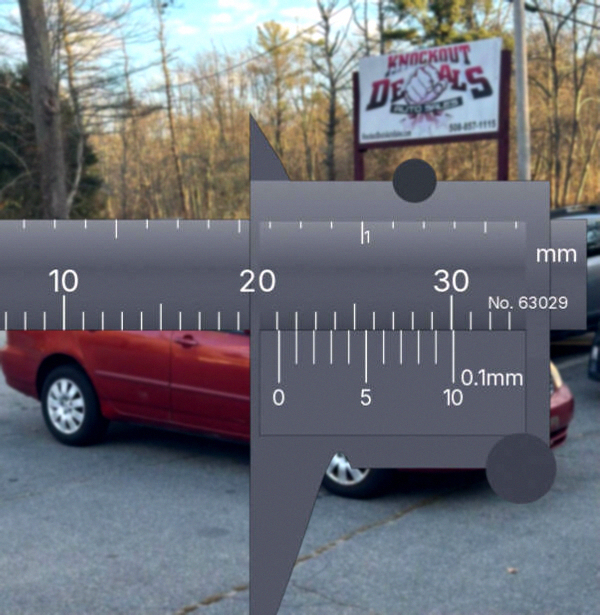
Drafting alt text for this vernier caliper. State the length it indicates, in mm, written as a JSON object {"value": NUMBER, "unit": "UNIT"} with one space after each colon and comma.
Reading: {"value": 21.1, "unit": "mm"}
